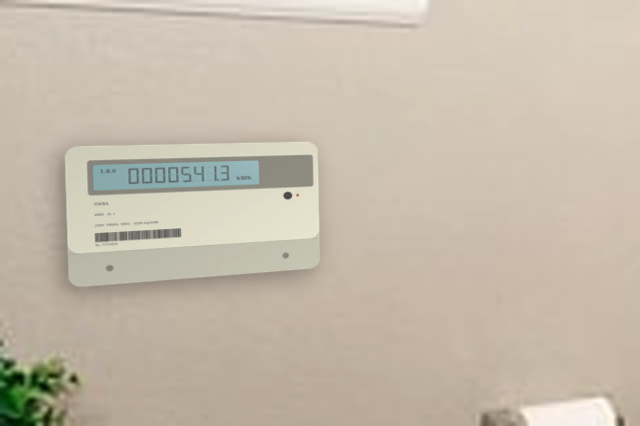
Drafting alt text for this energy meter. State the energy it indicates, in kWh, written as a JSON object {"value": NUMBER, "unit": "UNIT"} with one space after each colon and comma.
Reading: {"value": 541.3, "unit": "kWh"}
